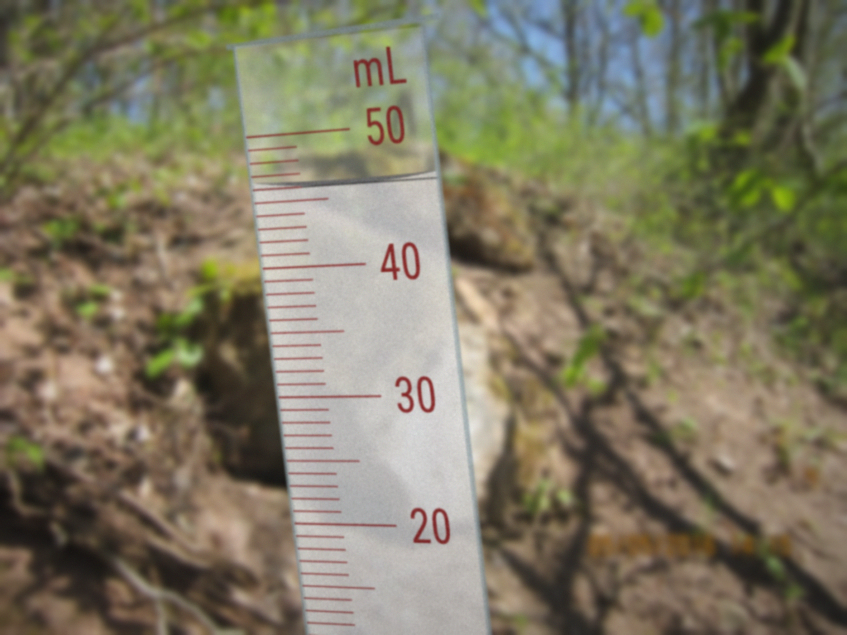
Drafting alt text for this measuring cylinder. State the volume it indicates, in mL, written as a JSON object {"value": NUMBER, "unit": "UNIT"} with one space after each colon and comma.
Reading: {"value": 46, "unit": "mL"}
